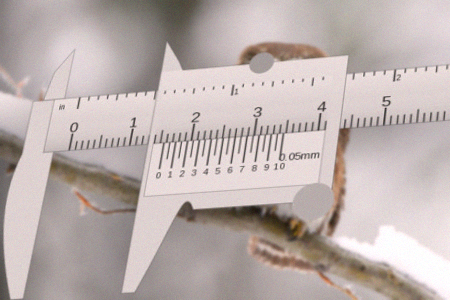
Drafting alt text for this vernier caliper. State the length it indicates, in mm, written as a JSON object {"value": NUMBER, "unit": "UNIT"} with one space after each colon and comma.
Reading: {"value": 15.6, "unit": "mm"}
